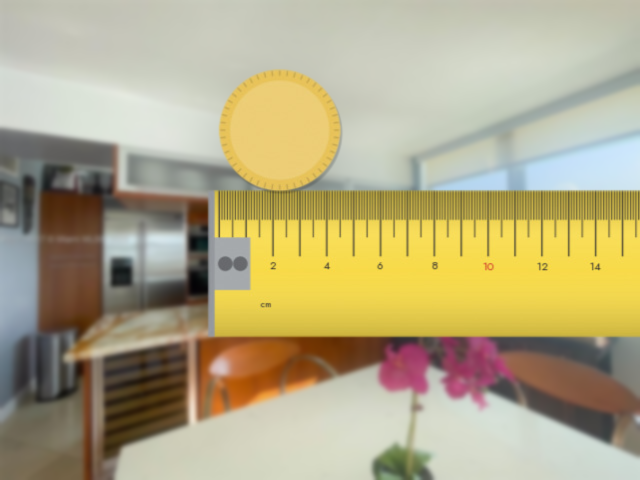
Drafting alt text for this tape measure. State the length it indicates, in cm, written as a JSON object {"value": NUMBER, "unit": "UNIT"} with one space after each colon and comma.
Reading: {"value": 4.5, "unit": "cm"}
